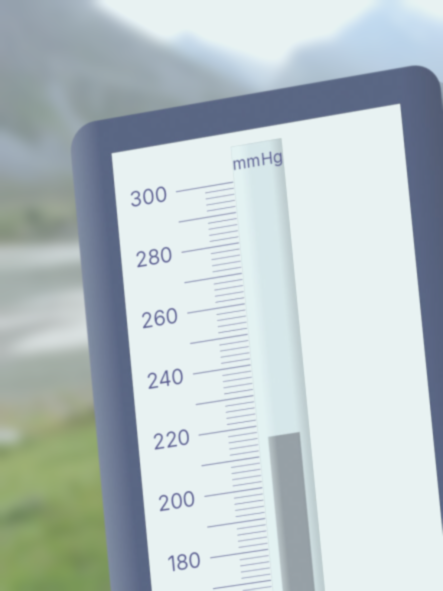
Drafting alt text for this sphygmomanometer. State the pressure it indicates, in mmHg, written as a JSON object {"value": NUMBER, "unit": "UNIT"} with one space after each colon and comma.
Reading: {"value": 216, "unit": "mmHg"}
